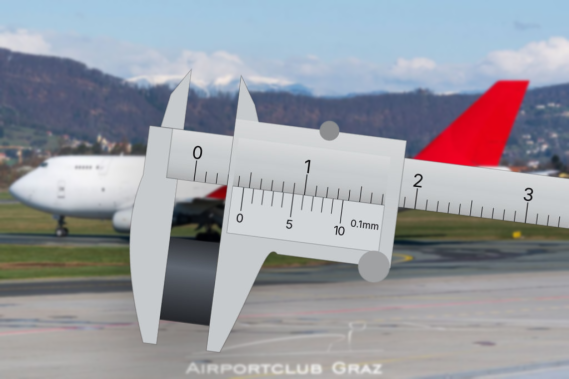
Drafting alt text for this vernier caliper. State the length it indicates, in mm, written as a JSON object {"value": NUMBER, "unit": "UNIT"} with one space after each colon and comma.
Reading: {"value": 4.5, "unit": "mm"}
